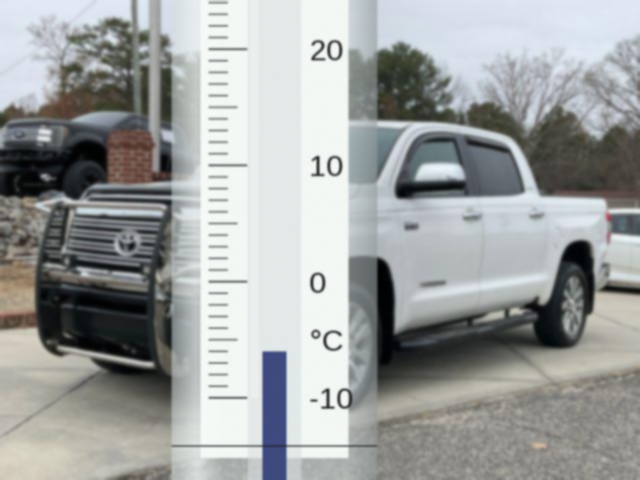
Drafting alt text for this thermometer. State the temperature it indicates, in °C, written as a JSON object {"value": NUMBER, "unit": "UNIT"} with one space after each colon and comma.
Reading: {"value": -6, "unit": "°C"}
